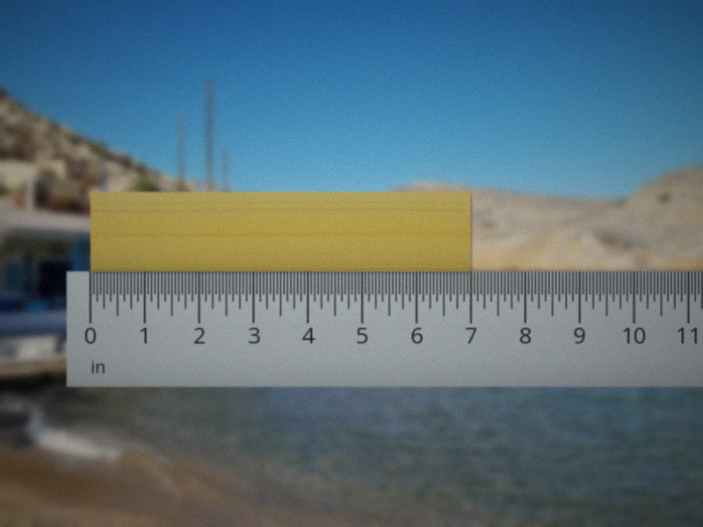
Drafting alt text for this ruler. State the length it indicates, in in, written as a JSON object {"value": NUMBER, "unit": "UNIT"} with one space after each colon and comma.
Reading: {"value": 7, "unit": "in"}
